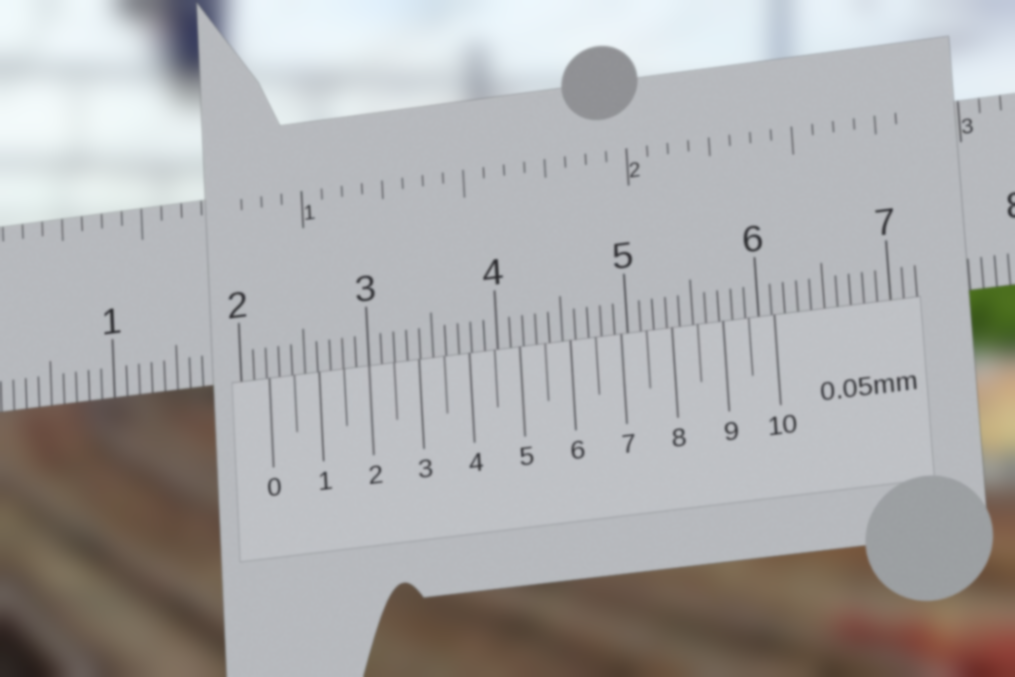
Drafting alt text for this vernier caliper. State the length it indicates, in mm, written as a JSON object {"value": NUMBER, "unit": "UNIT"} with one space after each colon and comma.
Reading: {"value": 22.2, "unit": "mm"}
